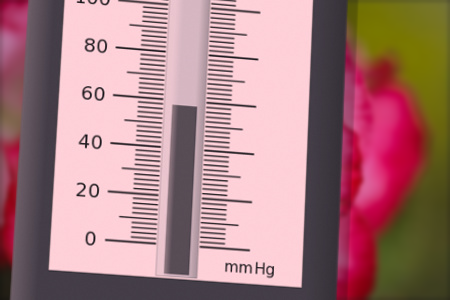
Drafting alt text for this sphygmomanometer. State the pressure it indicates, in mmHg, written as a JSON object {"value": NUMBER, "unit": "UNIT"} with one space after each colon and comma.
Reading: {"value": 58, "unit": "mmHg"}
